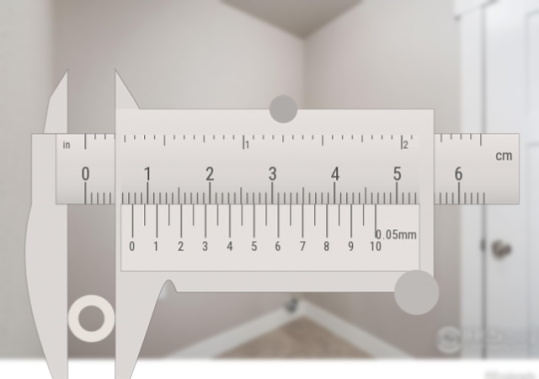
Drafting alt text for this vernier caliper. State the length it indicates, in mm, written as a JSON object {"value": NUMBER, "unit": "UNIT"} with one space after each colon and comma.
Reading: {"value": 7.6, "unit": "mm"}
